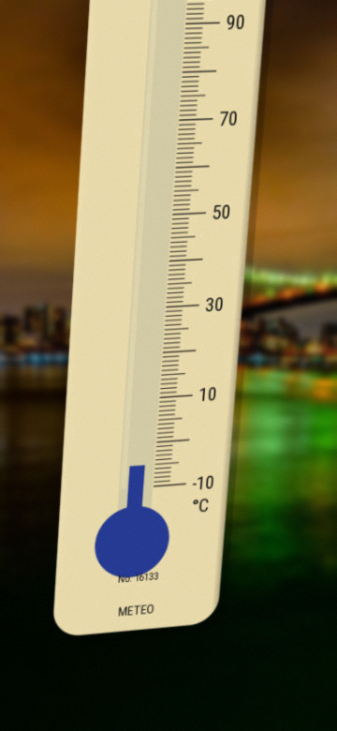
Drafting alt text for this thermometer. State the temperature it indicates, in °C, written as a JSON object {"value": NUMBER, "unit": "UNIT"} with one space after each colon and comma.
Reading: {"value": -5, "unit": "°C"}
